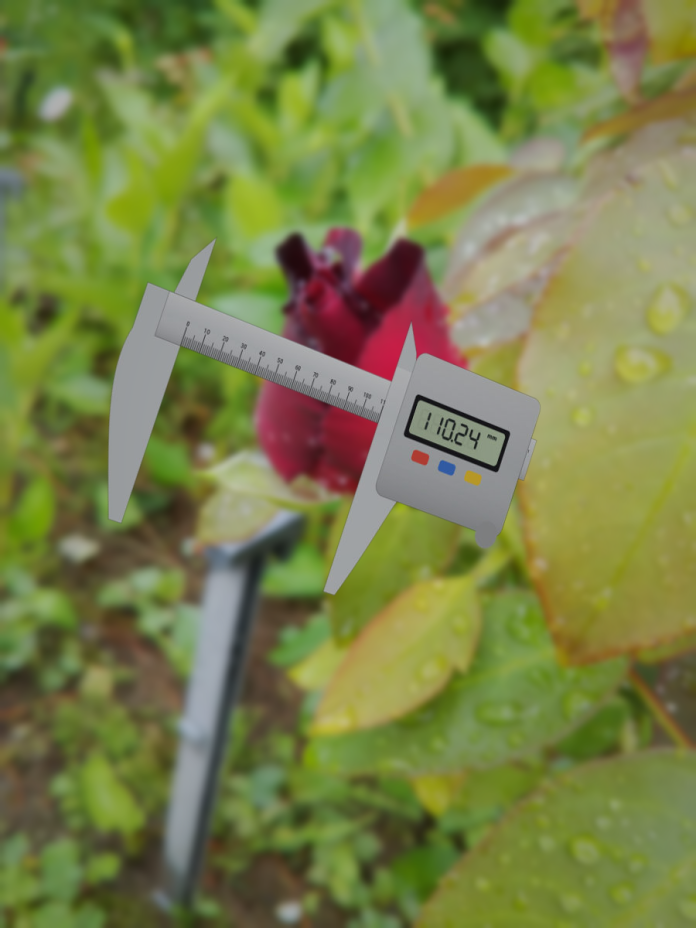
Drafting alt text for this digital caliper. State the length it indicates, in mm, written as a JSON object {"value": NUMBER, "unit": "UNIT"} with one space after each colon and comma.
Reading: {"value": 110.24, "unit": "mm"}
